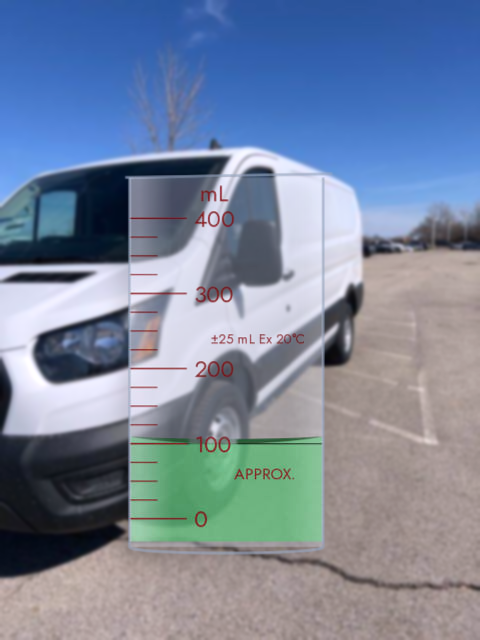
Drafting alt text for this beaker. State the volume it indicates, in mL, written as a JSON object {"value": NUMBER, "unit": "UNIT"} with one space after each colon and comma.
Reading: {"value": 100, "unit": "mL"}
